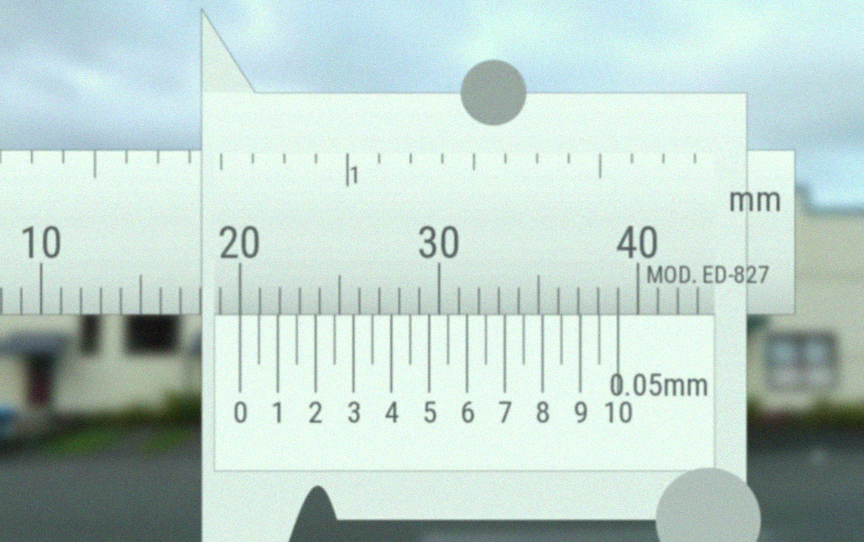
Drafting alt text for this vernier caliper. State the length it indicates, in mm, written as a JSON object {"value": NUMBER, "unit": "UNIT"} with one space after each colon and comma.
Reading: {"value": 20.0, "unit": "mm"}
